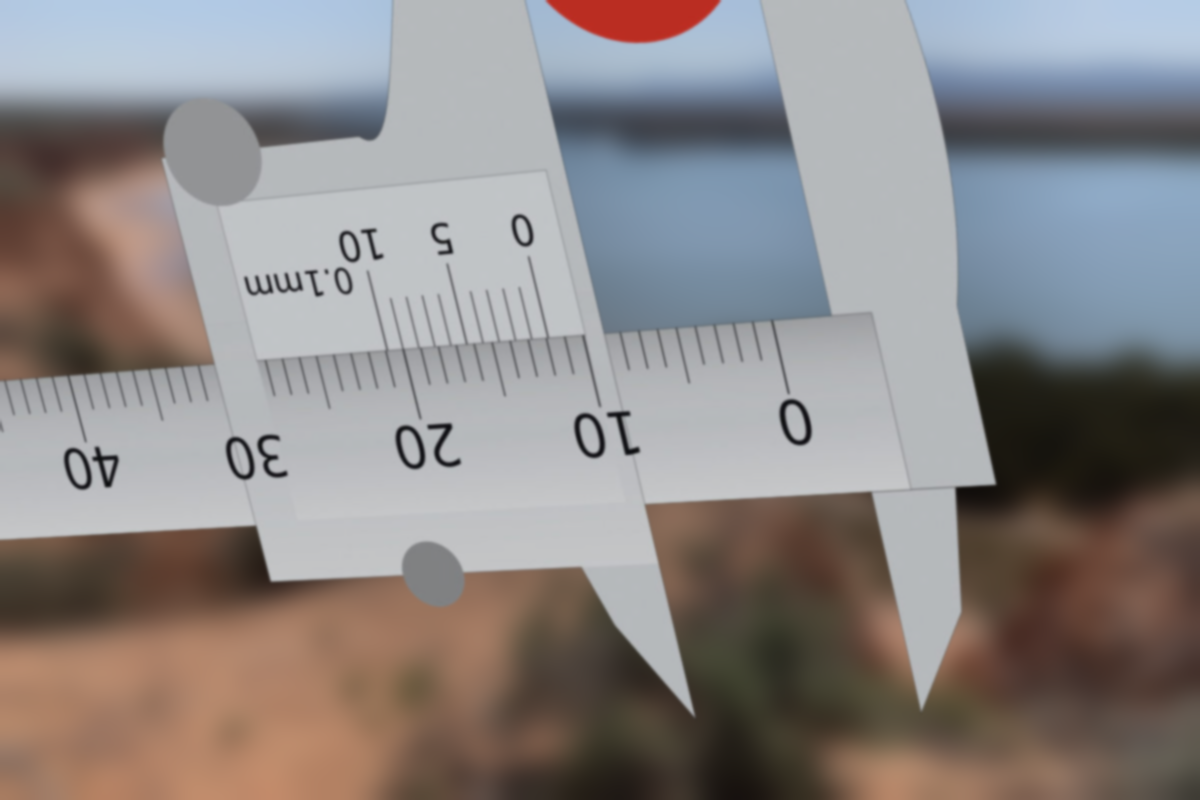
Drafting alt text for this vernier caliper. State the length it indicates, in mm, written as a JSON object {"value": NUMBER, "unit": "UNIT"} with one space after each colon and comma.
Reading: {"value": 11.9, "unit": "mm"}
